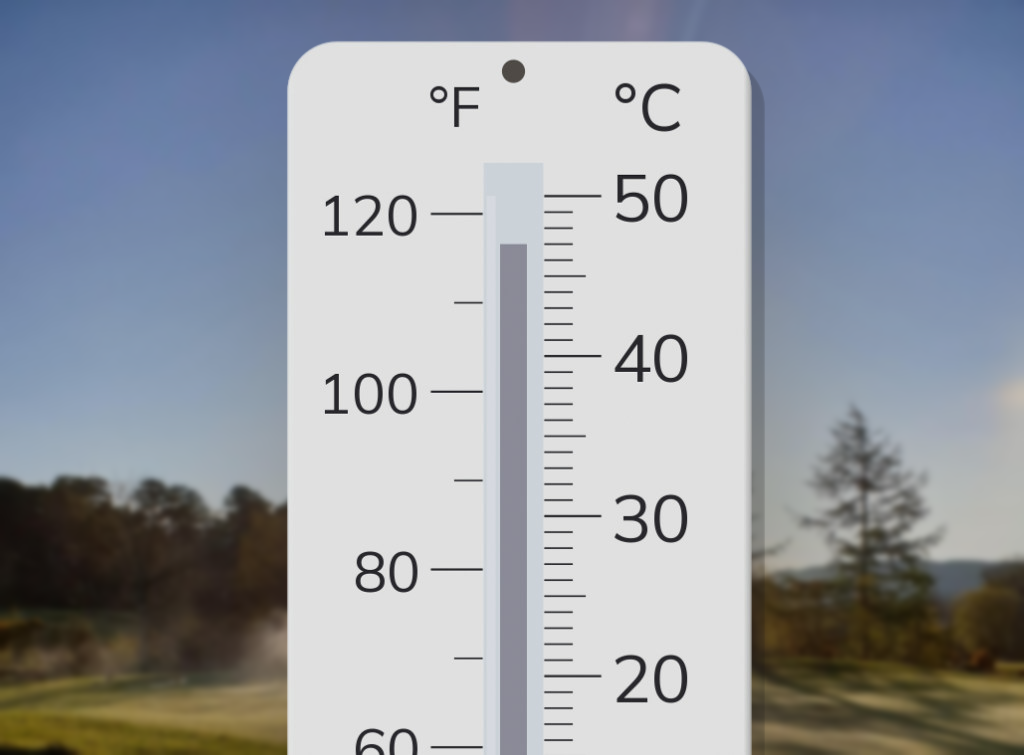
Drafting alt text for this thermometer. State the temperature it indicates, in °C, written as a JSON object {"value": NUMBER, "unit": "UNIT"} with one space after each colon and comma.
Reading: {"value": 47, "unit": "°C"}
